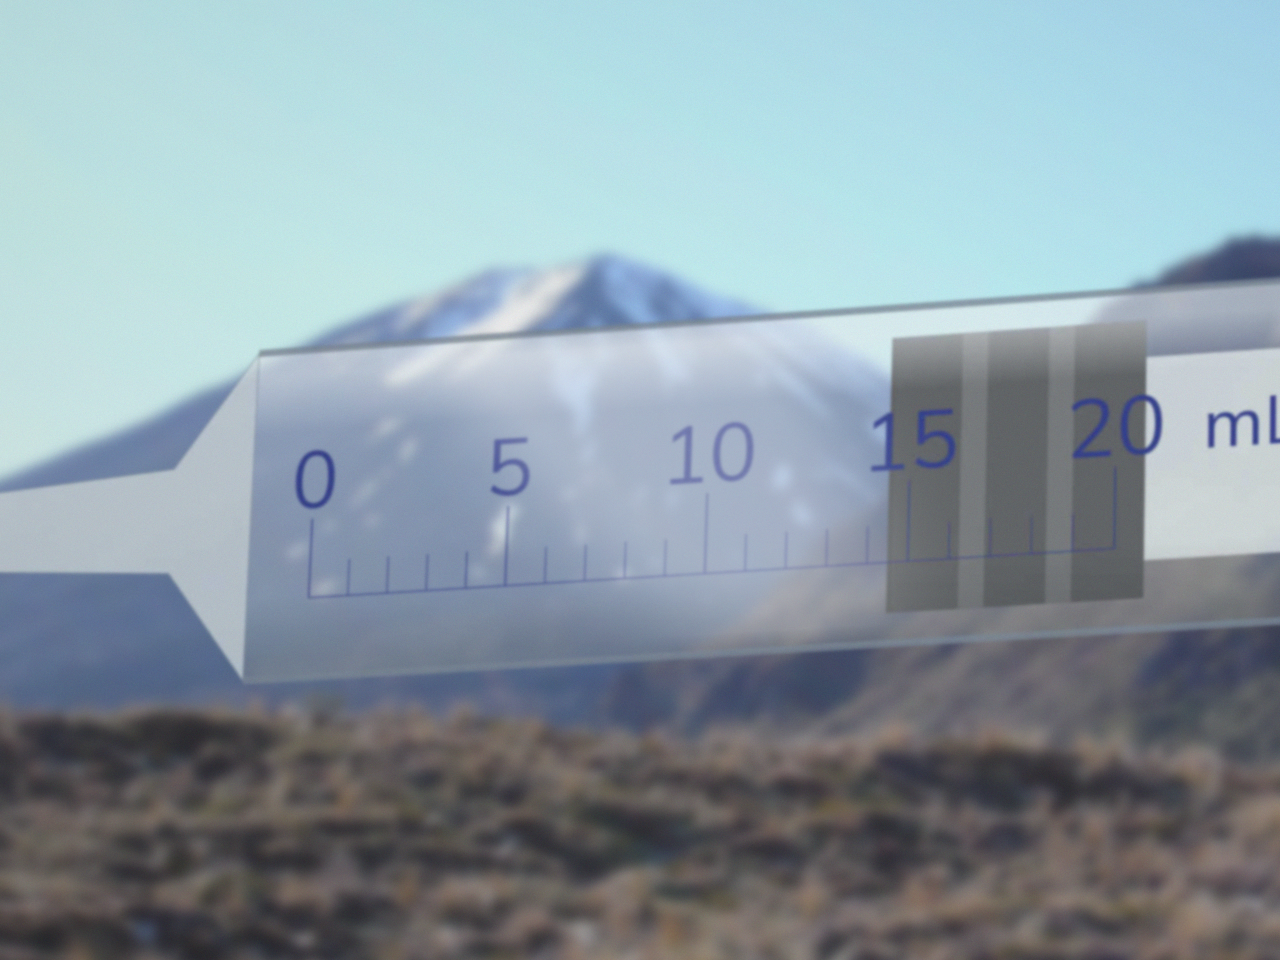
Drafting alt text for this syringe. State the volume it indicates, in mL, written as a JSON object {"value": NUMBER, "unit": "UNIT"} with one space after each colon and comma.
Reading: {"value": 14.5, "unit": "mL"}
